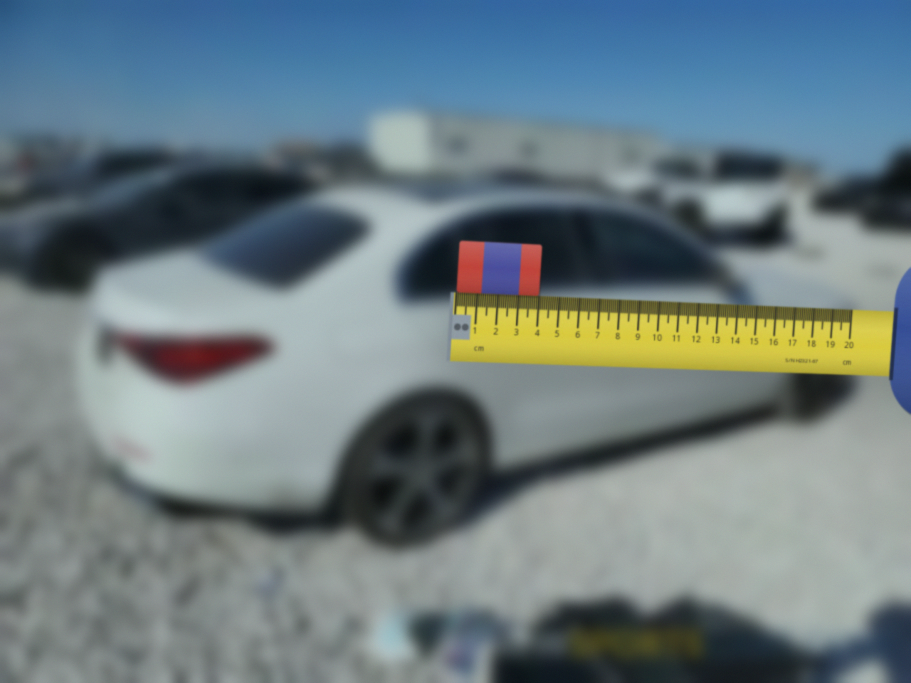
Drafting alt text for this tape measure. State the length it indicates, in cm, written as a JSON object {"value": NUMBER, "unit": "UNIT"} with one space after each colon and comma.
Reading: {"value": 4, "unit": "cm"}
